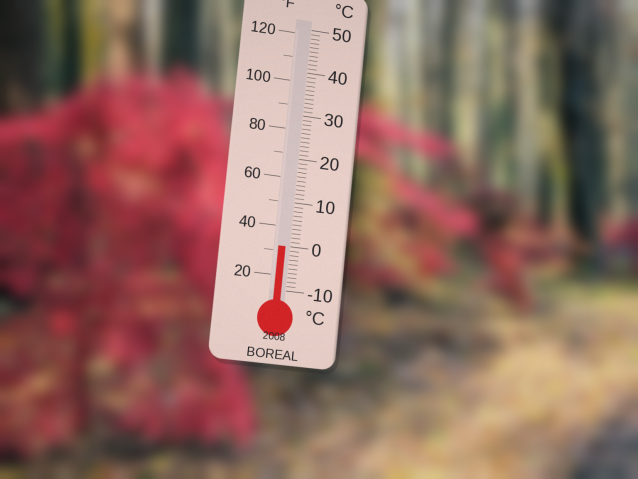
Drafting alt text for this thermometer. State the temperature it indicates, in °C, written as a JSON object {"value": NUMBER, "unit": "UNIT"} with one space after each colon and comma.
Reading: {"value": 0, "unit": "°C"}
